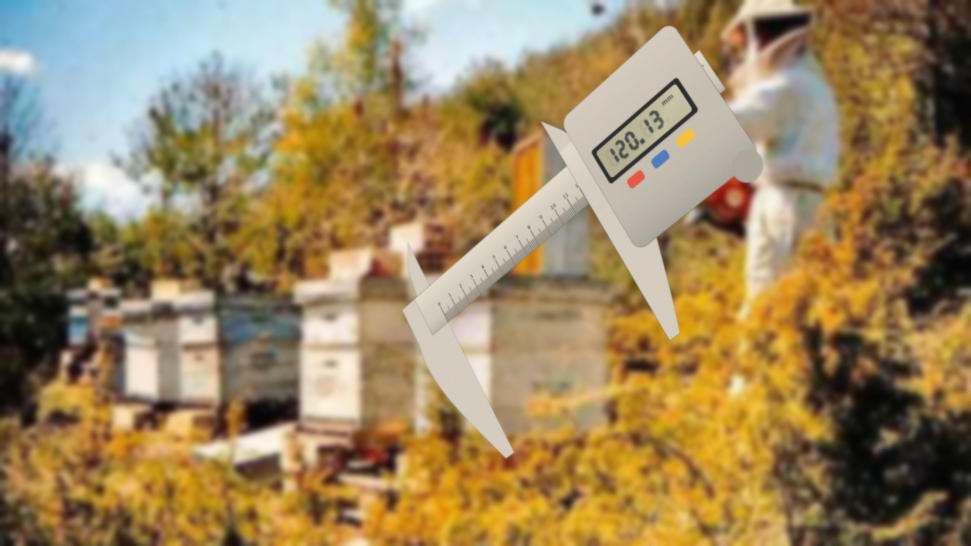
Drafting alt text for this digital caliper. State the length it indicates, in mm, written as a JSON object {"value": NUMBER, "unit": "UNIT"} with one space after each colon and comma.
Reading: {"value": 120.13, "unit": "mm"}
